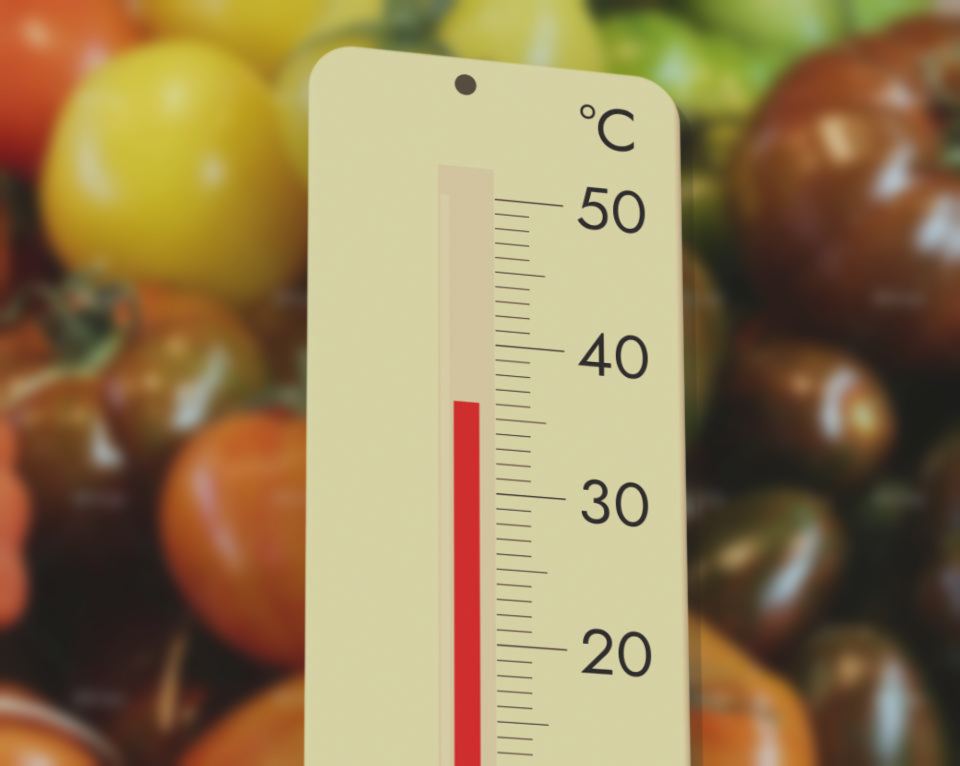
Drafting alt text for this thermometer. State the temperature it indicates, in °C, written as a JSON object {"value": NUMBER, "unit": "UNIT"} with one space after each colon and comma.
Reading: {"value": 36, "unit": "°C"}
